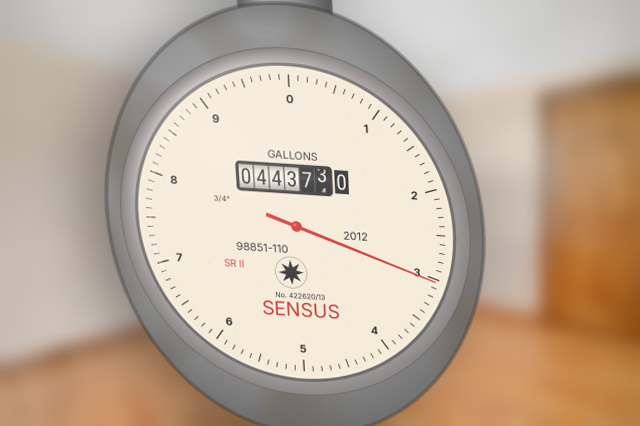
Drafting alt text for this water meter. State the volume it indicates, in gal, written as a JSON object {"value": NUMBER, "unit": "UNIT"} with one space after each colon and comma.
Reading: {"value": 443733.0, "unit": "gal"}
